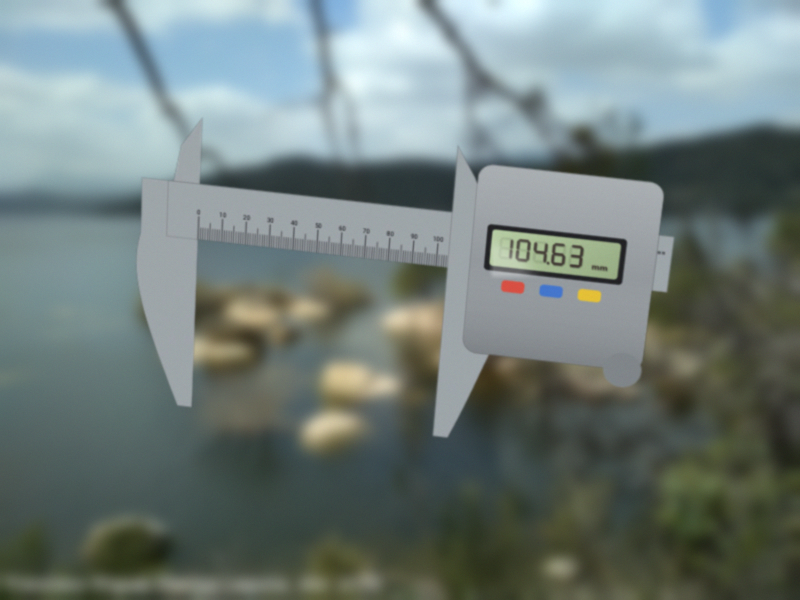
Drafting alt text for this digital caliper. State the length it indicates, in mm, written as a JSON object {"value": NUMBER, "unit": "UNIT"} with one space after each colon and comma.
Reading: {"value": 104.63, "unit": "mm"}
